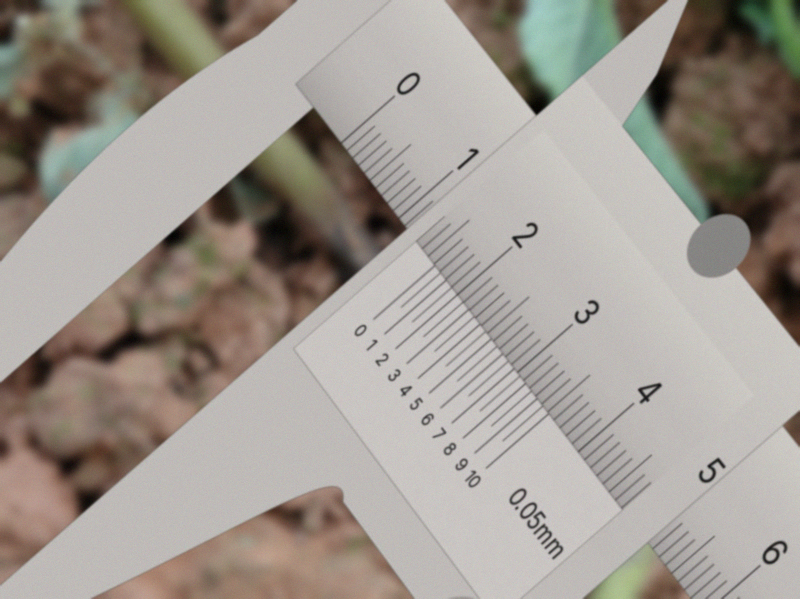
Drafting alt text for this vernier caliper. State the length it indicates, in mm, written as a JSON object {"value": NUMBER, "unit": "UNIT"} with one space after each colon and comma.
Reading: {"value": 16.2, "unit": "mm"}
